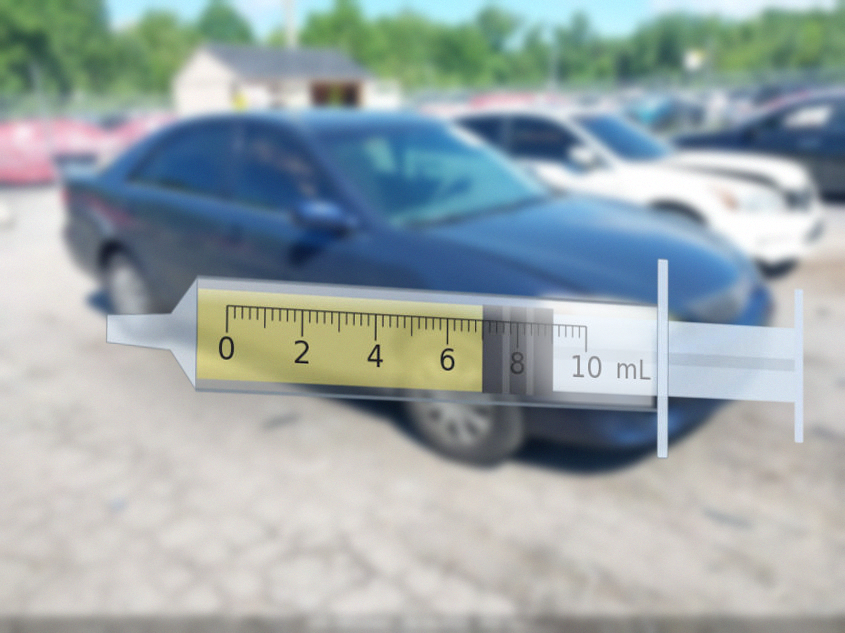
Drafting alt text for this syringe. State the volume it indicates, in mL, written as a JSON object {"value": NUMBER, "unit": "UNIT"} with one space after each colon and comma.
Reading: {"value": 7, "unit": "mL"}
